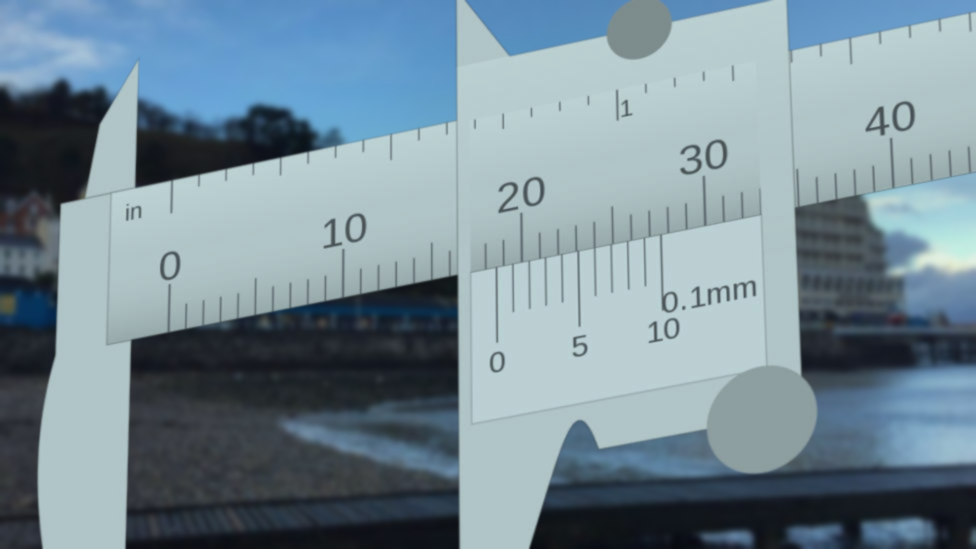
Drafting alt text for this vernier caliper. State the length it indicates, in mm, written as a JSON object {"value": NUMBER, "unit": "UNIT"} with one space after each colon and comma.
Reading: {"value": 18.6, "unit": "mm"}
